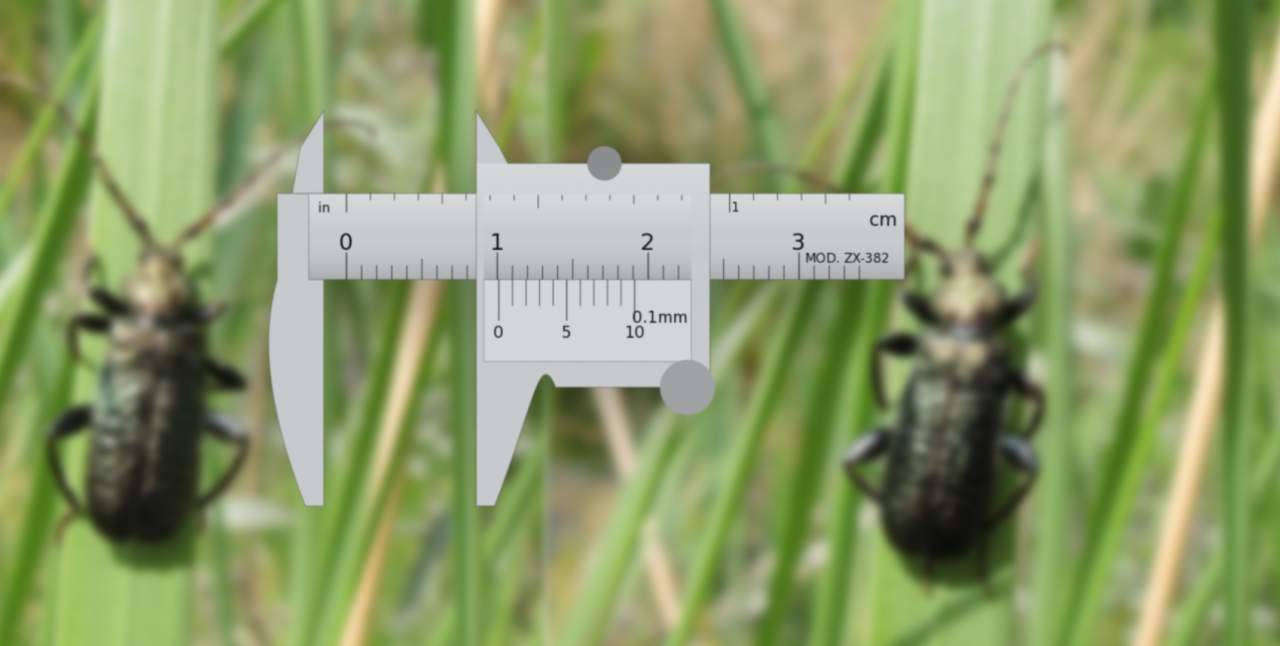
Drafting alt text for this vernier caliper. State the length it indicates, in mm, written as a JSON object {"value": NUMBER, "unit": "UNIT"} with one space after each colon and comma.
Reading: {"value": 10.1, "unit": "mm"}
